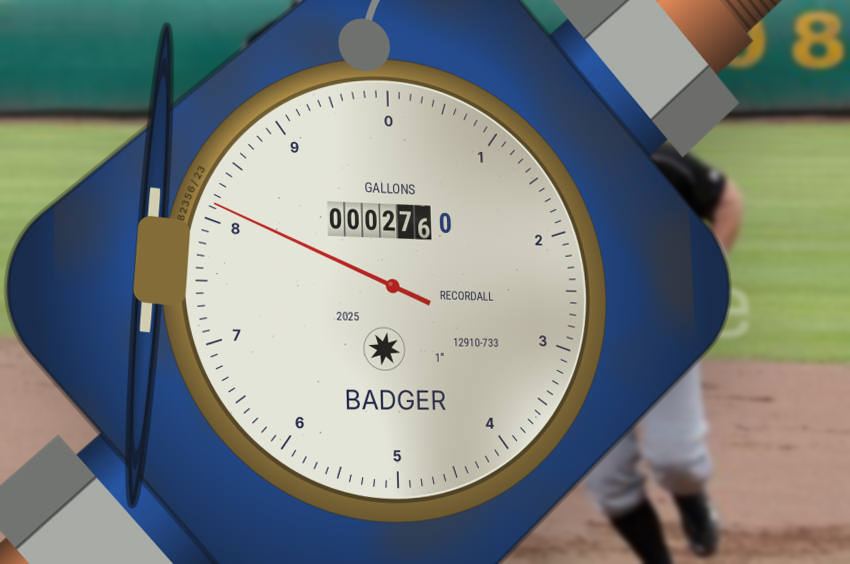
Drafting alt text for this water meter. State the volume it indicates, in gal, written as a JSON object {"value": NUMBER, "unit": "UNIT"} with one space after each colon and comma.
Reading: {"value": 2758.1, "unit": "gal"}
